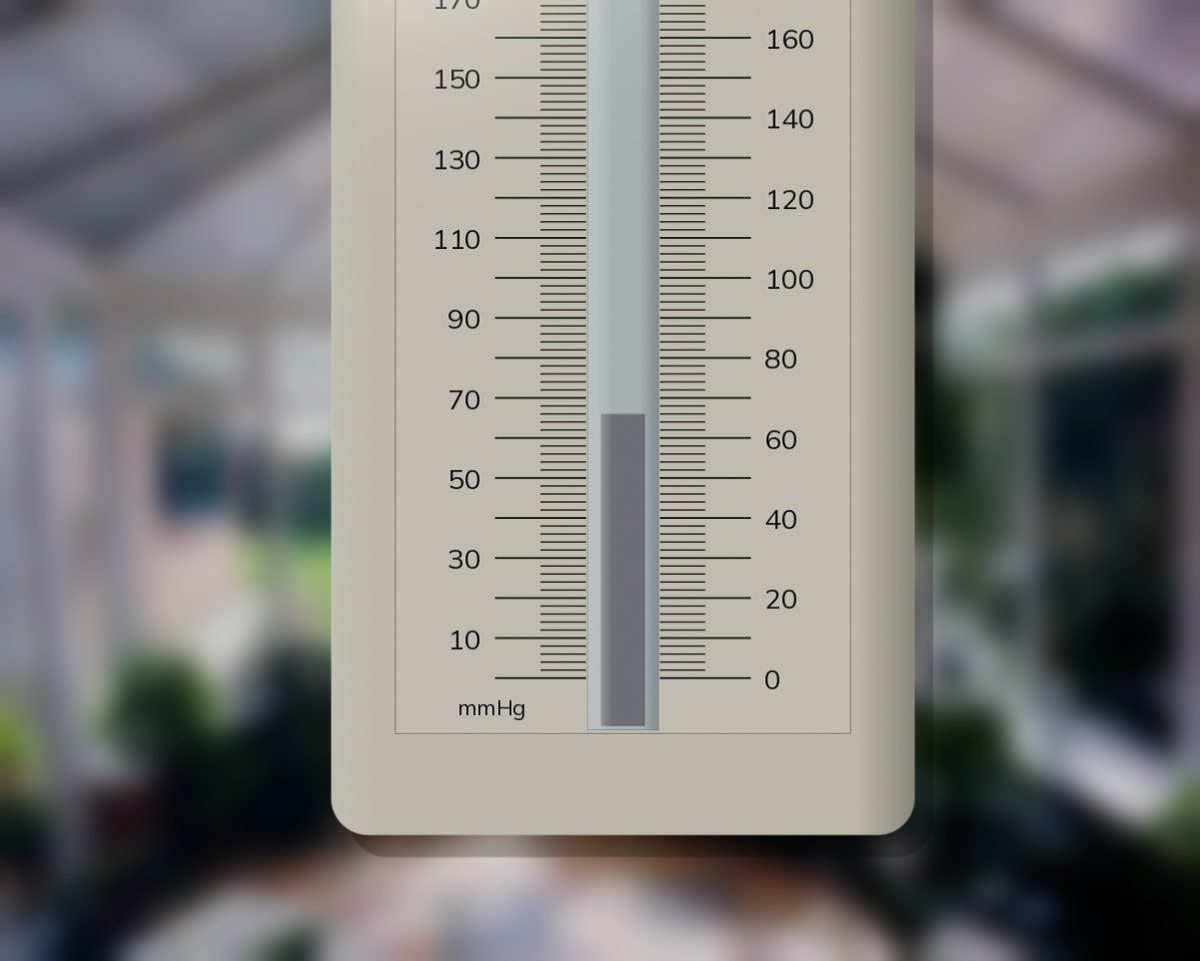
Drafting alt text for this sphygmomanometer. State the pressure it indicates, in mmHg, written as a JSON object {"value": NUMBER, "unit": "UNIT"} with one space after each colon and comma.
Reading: {"value": 66, "unit": "mmHg"}
